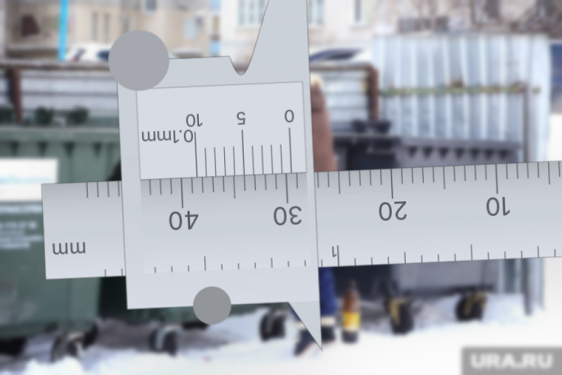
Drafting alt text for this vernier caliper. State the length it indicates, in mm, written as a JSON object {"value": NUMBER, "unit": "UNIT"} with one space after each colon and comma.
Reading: {"value": 29.5, "unit": "mm"}
